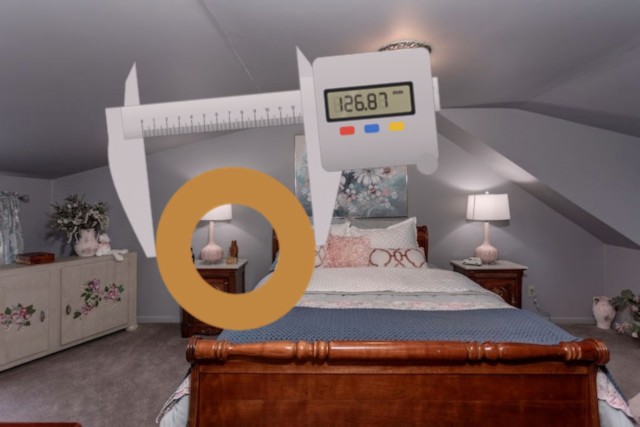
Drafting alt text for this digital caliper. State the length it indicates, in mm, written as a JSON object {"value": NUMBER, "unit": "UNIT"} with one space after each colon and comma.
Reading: {"value": 126.87, "unit": "mm"}
